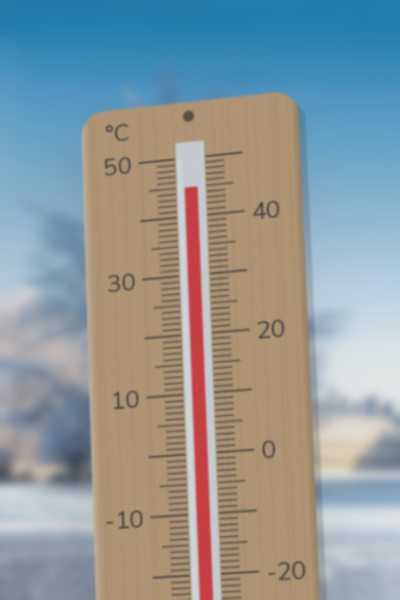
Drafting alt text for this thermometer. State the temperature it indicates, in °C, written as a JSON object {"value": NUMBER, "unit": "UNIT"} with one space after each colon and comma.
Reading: {"value": 45, "unit": "°C"}
